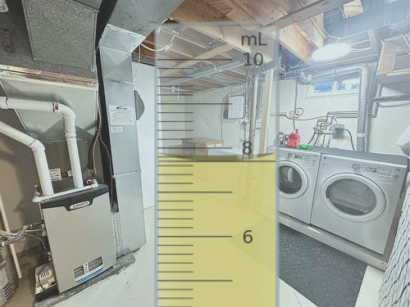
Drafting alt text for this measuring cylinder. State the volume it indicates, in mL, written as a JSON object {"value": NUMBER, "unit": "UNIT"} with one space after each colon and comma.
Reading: {"value": 7.7, "unit": "mL"}
